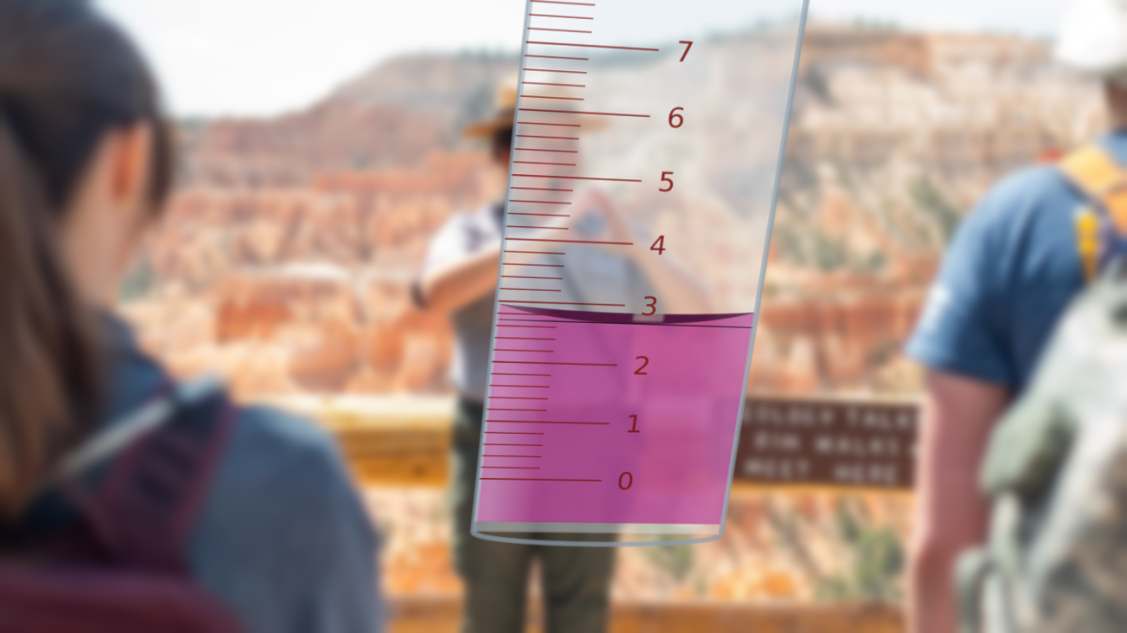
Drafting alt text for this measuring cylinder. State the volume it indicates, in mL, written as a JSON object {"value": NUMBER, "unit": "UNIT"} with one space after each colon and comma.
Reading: {"value": 2.7, "unit": "mL"}
